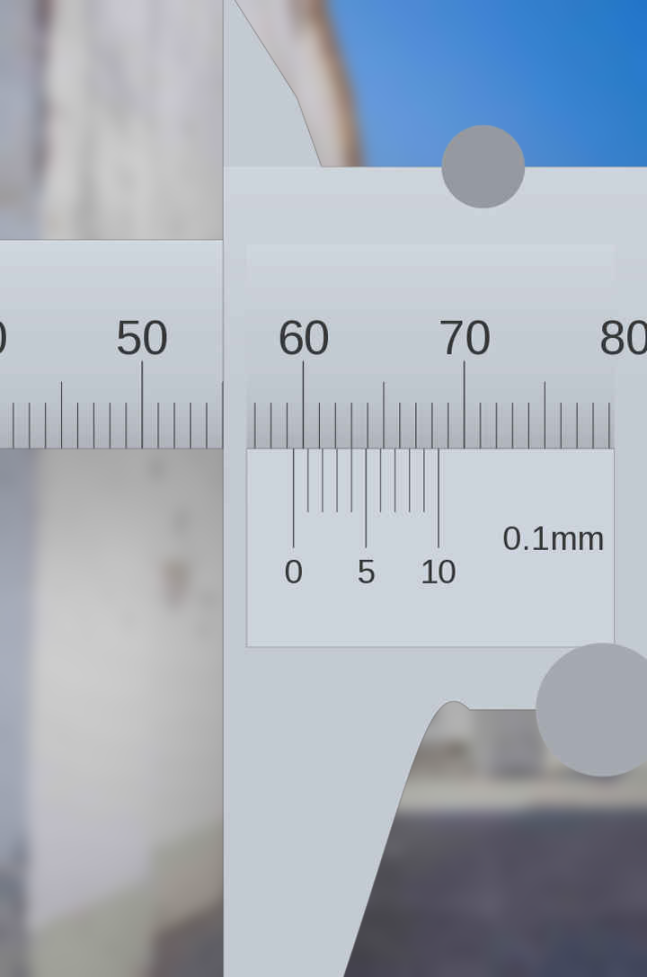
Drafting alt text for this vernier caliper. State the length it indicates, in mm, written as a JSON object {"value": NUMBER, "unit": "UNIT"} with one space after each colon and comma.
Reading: {"value": 59.4, "unit": "mm"}
